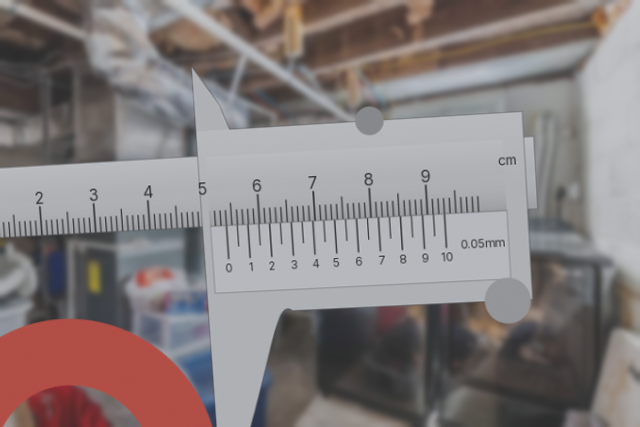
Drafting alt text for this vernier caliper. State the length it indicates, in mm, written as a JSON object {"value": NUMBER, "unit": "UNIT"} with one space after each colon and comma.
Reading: {"value": 54.0, "unit": "mm"}
